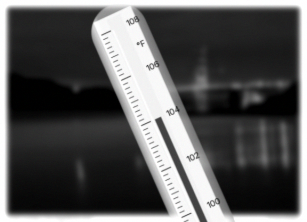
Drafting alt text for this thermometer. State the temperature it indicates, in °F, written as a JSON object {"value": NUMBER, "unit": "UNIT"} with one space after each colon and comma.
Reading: {"value": 104, "unit": "°F"}
